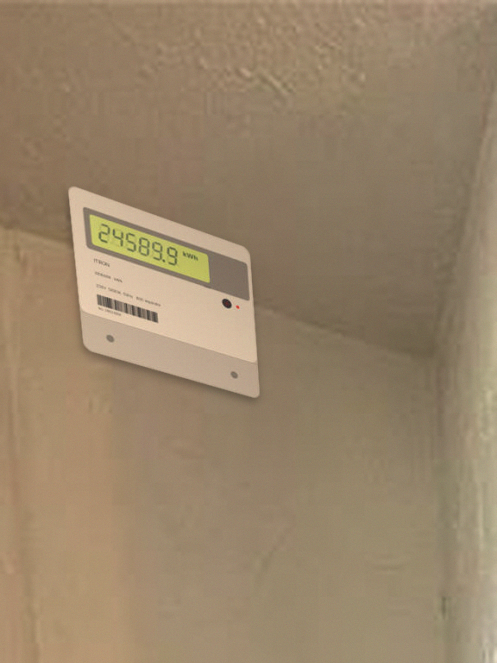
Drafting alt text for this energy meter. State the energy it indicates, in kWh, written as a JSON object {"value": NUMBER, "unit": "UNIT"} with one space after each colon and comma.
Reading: {"value": 24589.9, "unit": "kWh"}
